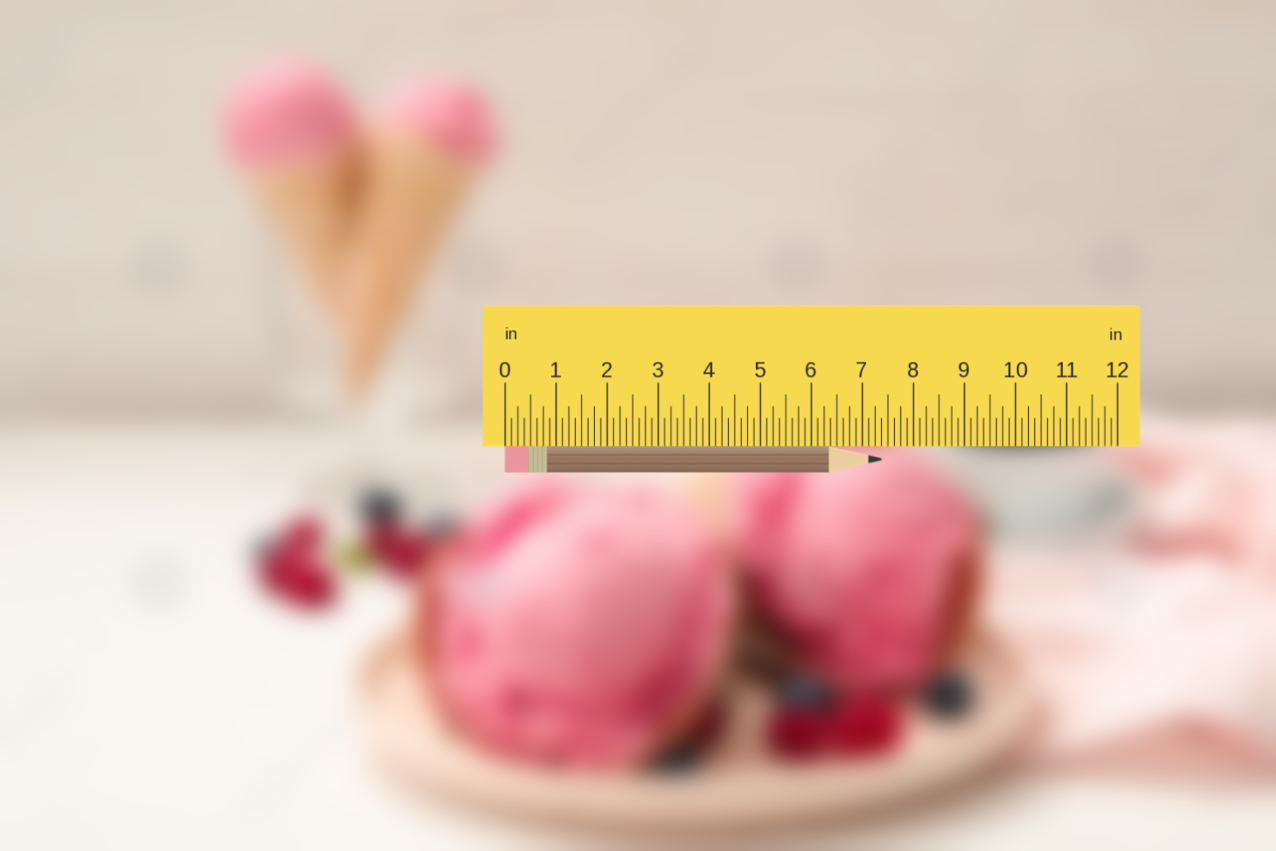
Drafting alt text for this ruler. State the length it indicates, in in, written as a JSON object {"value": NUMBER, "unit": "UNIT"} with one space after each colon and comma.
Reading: {"value": 7.375, "unit": "in"}
